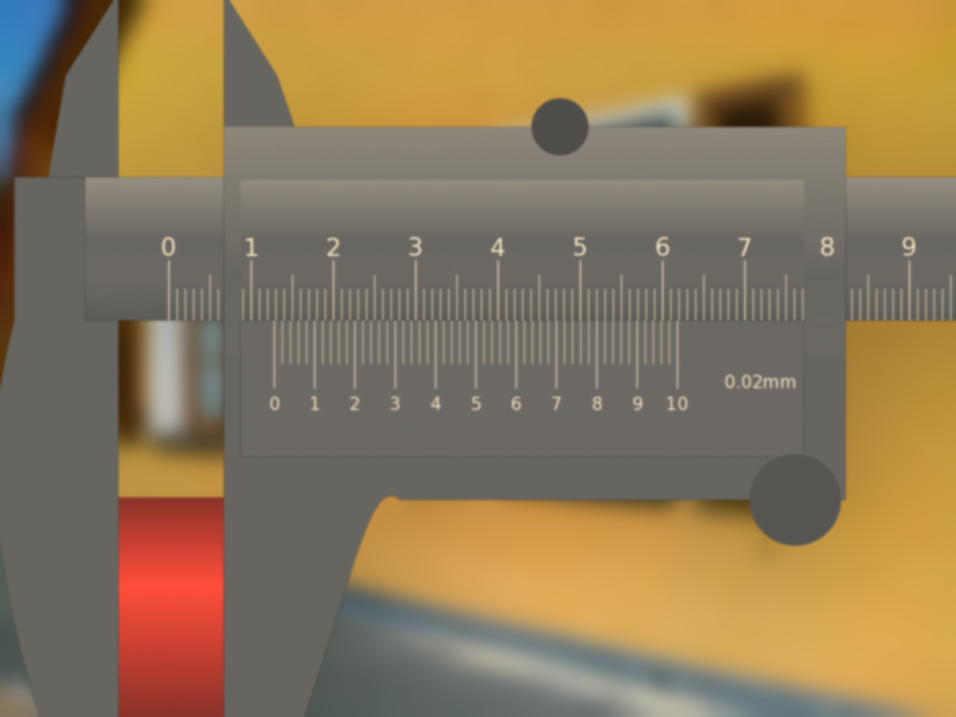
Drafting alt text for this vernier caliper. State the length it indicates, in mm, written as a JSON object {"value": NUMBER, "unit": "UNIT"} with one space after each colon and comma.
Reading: {"value": 12.8, "unit": "mm"}
